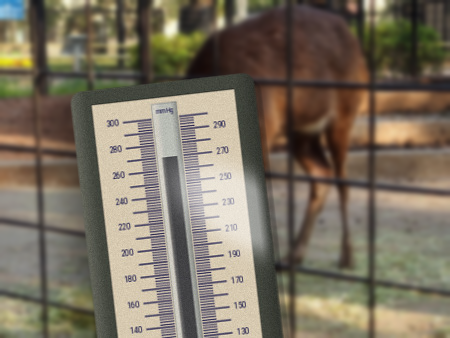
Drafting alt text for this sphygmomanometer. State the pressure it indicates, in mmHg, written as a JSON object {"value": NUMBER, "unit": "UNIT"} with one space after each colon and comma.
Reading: {"value": 270, "unit": "mmHg"}
